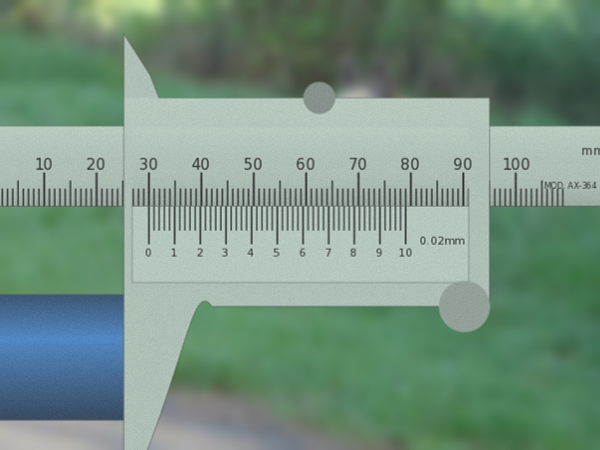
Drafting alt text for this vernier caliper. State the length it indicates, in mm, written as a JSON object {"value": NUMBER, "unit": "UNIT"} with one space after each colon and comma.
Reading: {"value": 30.0, "unit": "mm"}
